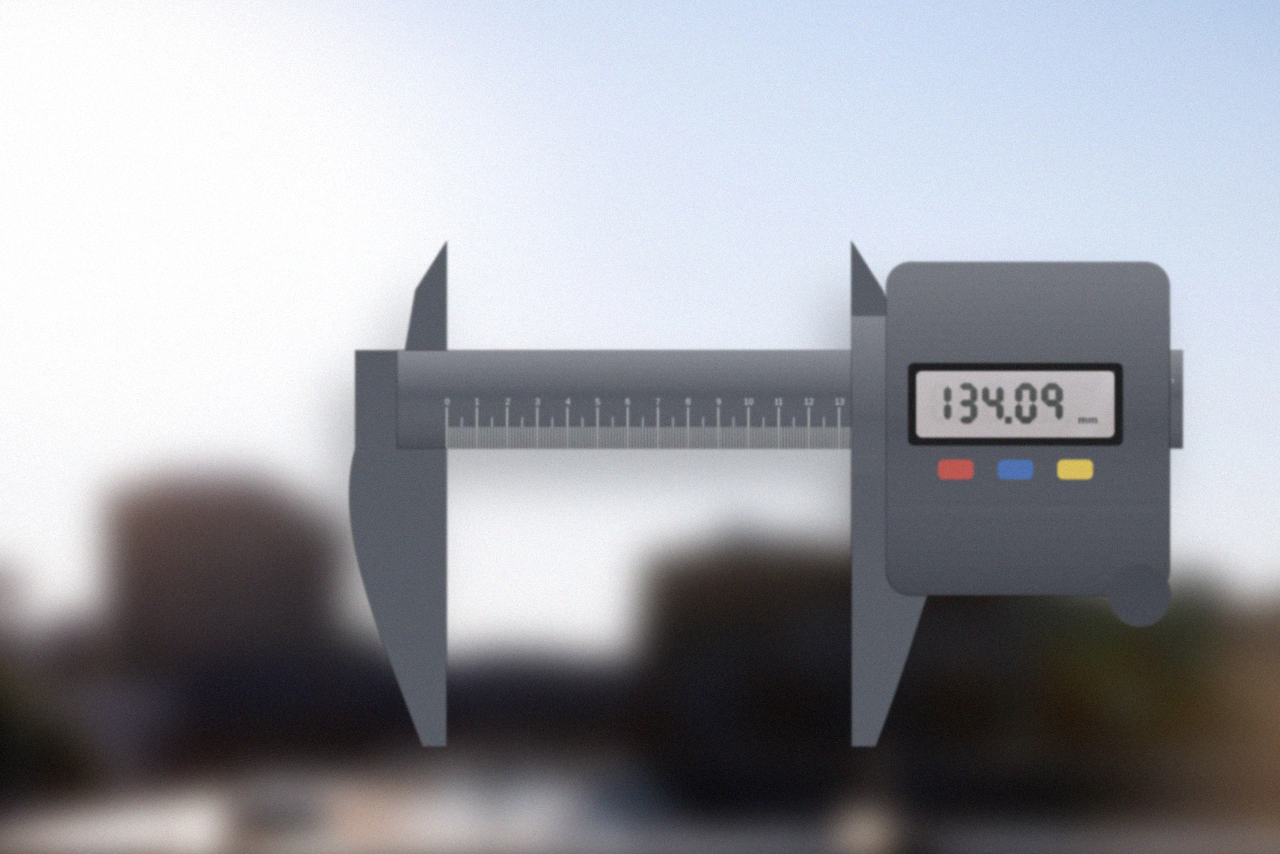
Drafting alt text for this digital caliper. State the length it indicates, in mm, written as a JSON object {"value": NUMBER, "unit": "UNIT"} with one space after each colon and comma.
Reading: {"value": 134.09, "unit": "mm"}
